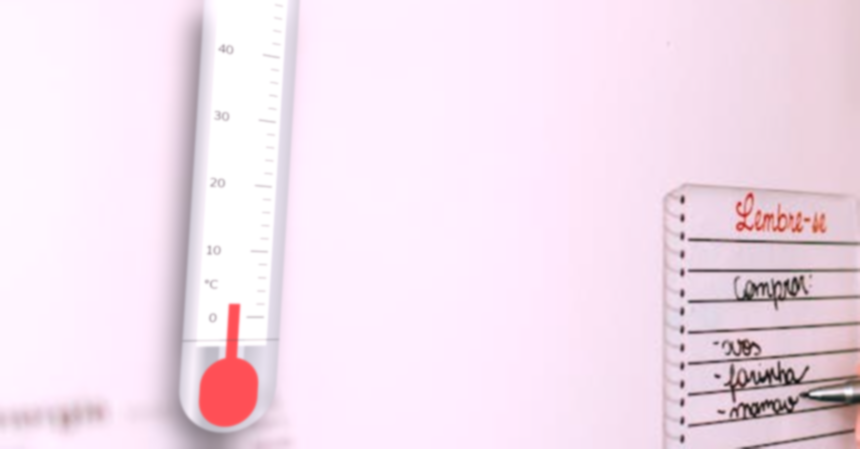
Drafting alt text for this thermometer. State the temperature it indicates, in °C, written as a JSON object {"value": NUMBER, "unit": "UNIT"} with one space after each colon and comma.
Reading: {"value": 2, "unit": "°C"}
